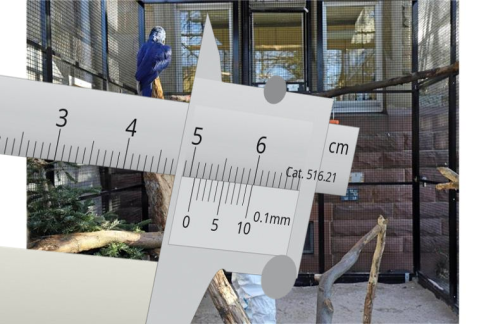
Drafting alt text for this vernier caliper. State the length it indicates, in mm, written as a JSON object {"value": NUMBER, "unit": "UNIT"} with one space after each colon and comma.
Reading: {"value": 50.8, "unit": "mm"}
